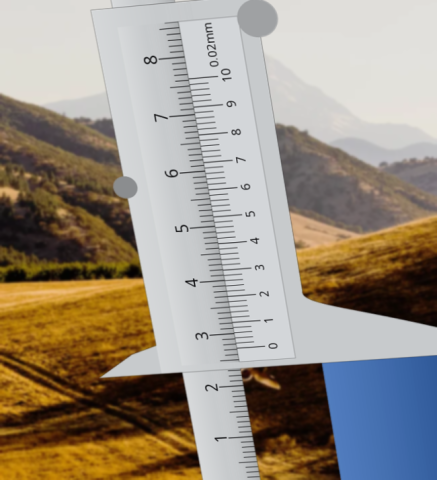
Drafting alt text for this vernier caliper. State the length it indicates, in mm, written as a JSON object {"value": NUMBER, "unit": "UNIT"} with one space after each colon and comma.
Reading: {"value": 27.2, "unit": "mm"}
